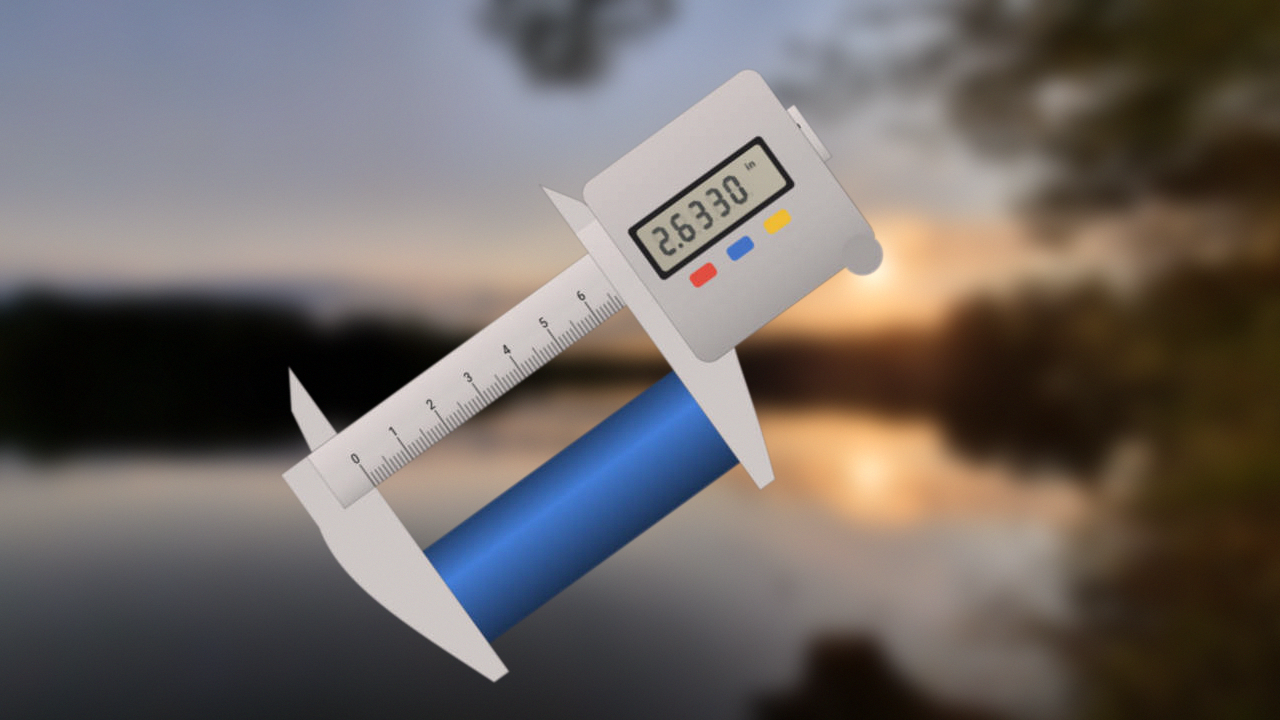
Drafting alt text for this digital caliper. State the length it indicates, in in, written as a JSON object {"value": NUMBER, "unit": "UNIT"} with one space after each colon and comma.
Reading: {"value": 2.6330, "unit": "in"}
